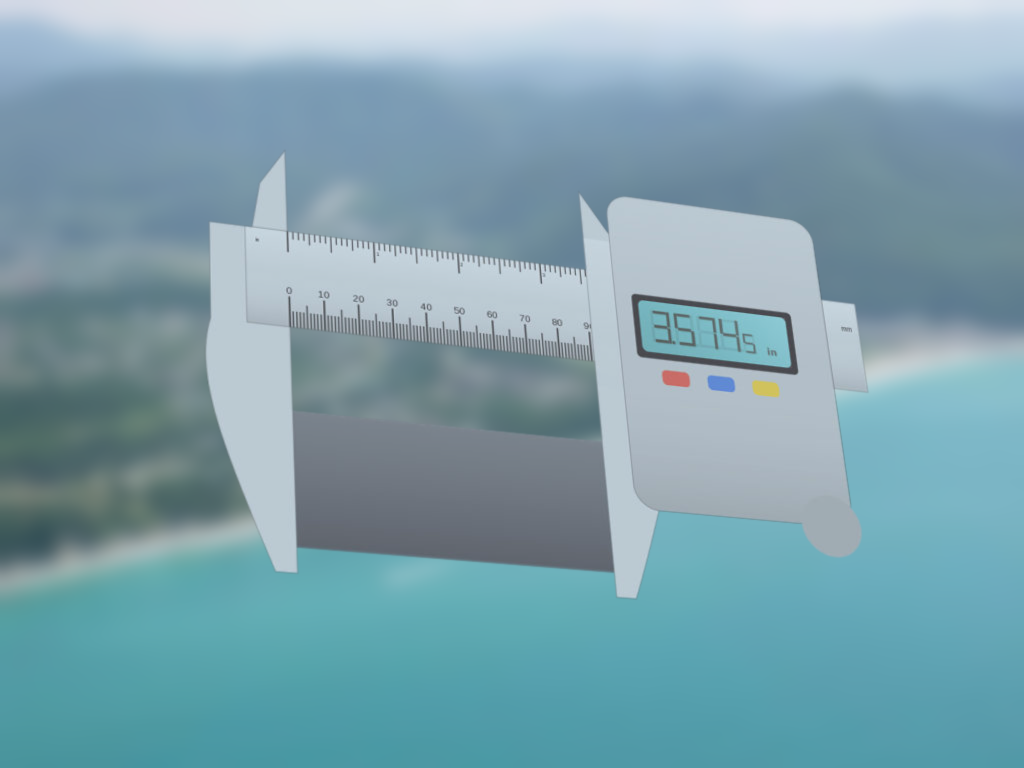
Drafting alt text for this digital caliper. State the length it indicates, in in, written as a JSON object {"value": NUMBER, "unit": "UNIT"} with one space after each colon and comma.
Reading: {"value": 3.5745, "unit": "in"}
